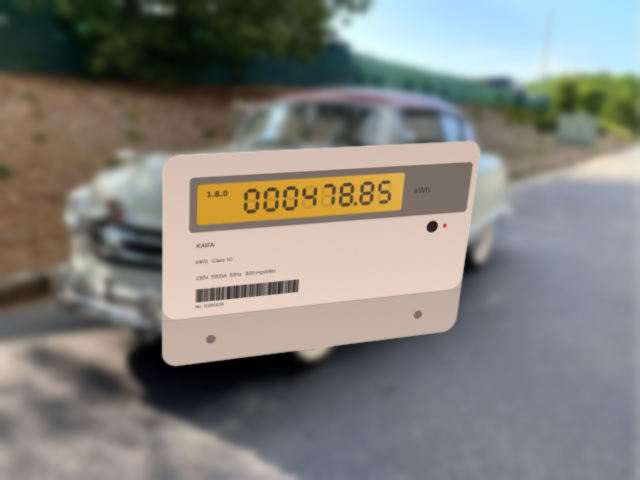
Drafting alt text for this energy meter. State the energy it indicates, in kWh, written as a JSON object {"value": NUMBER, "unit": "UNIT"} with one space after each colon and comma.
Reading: {"value": 478.85, "unit": "kWh"}
